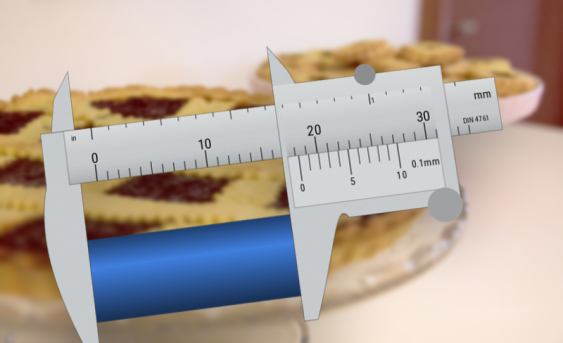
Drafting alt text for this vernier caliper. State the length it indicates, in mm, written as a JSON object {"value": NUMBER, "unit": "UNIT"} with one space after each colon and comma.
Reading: {"value": 18.3, "unit": "mm"}
